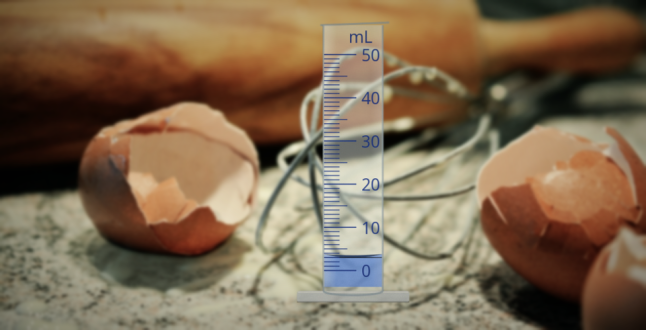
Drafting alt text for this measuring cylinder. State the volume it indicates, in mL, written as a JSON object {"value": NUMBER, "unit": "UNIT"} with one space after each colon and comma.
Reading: {"value": 3, "unit": "mL"}
